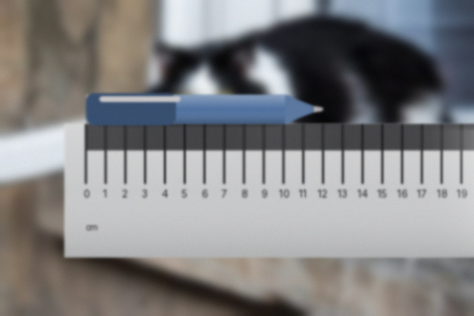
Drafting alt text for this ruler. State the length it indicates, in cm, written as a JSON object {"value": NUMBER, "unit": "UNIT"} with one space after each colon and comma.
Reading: {"value": 12, "unit": "cm"}
